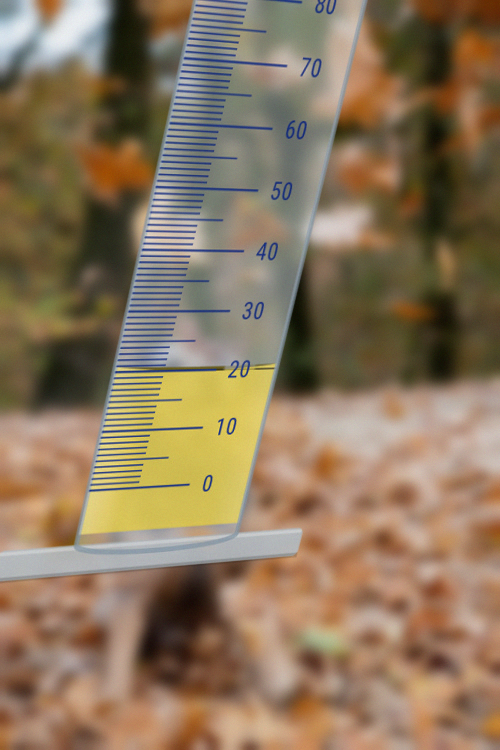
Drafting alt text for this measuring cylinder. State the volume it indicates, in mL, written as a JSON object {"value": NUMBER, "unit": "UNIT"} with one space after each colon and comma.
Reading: {"value": 20, "unit": "mL"}
